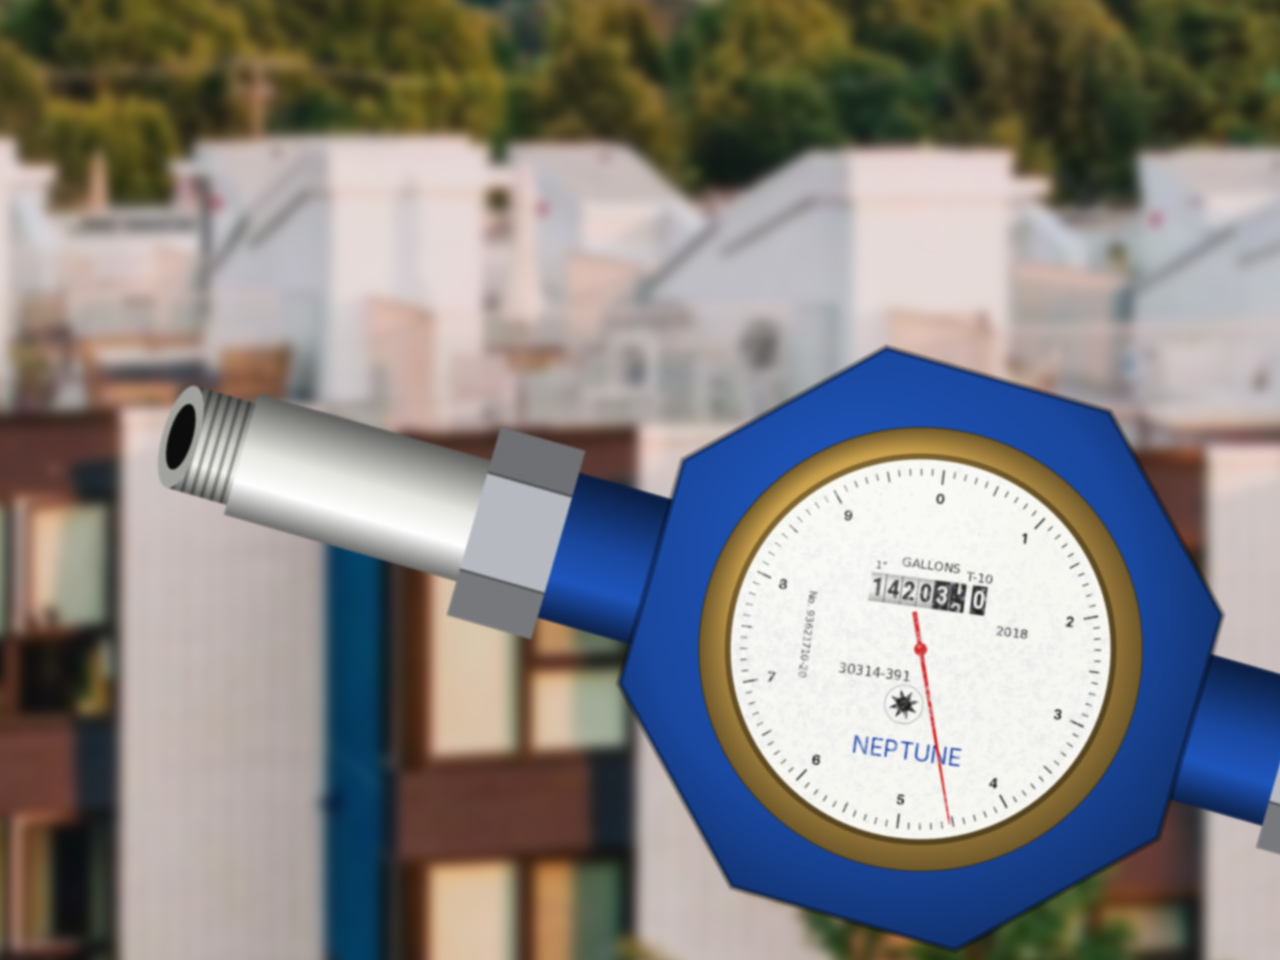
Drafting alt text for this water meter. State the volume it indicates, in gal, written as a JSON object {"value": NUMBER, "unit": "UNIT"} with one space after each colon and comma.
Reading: {"value": 1420314.5, "unit": "gal"}
